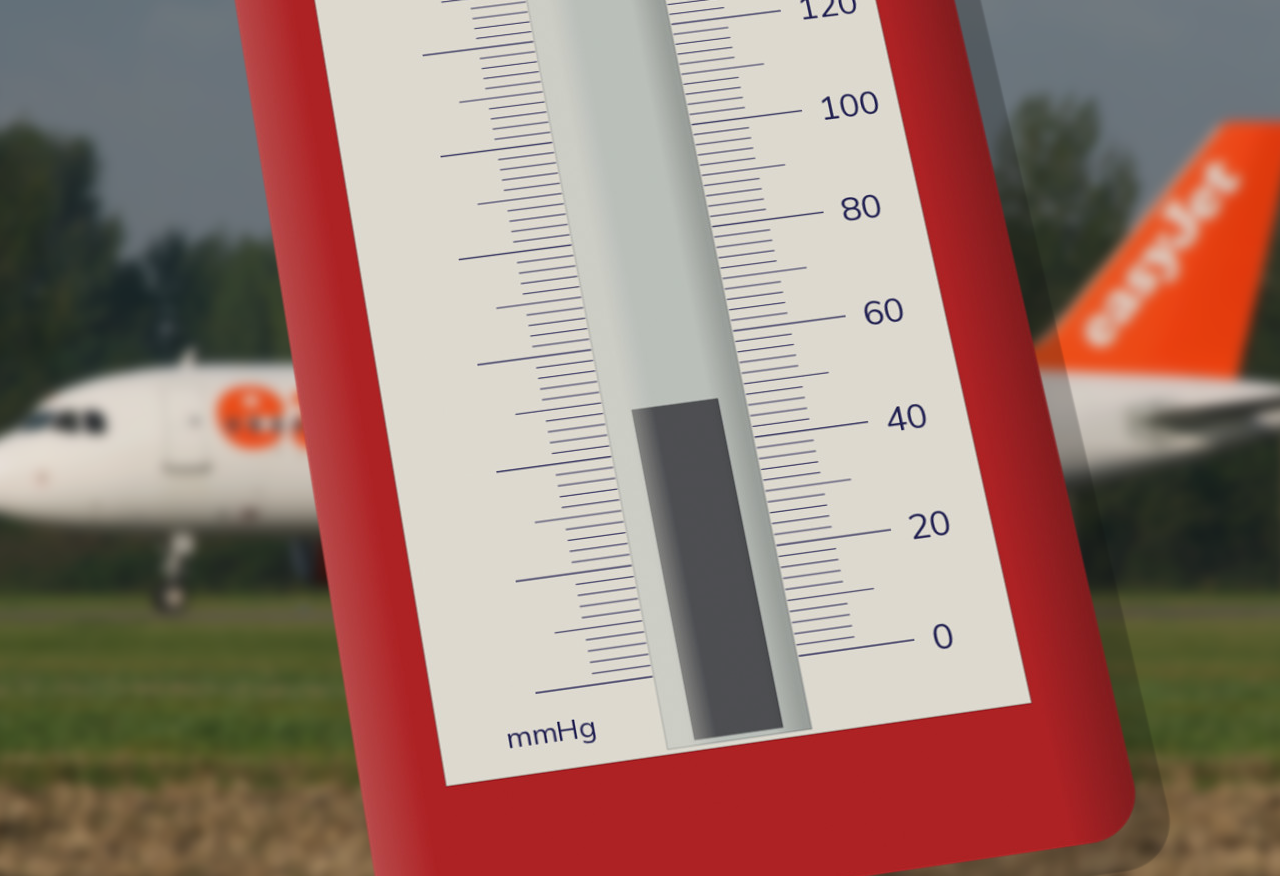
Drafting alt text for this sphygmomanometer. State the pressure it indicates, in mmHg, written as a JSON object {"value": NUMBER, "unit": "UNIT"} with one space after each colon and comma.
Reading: {"value": 48, "unit": "mmHg"}
